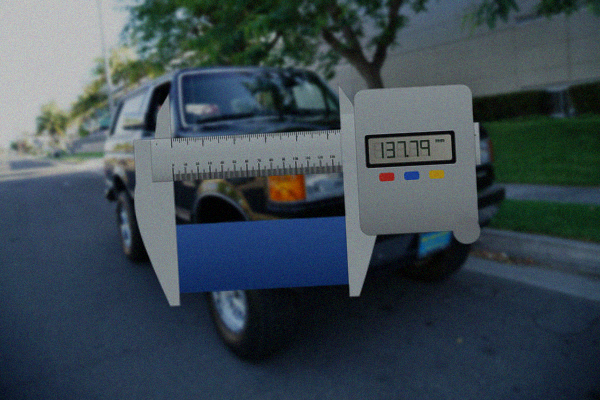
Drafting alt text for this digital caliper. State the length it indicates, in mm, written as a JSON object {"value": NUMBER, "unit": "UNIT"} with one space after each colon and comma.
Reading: {"value": 137.79, "unit": "mm"}
